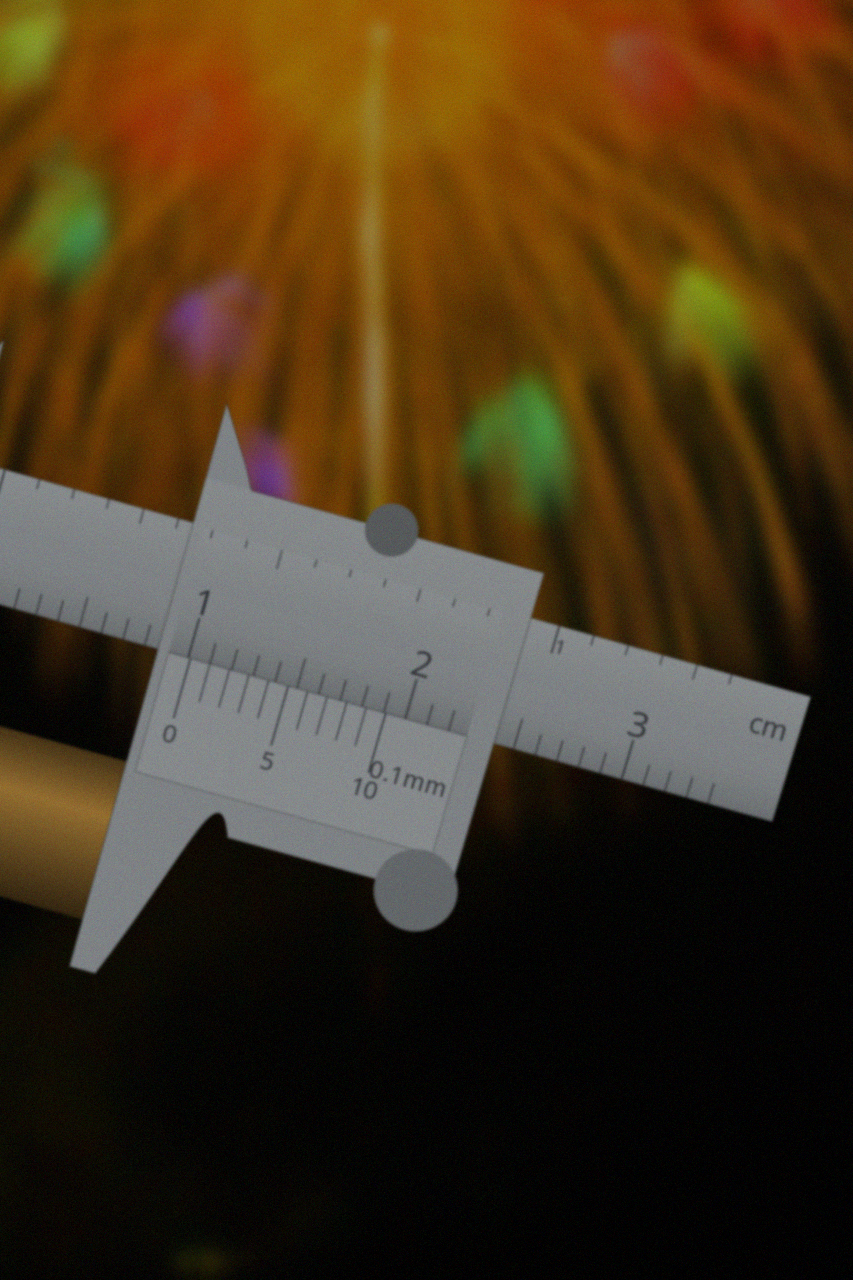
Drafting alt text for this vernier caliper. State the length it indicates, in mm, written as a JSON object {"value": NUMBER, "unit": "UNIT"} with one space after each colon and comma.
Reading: {"value": 10.1, "unit": "mm"}
